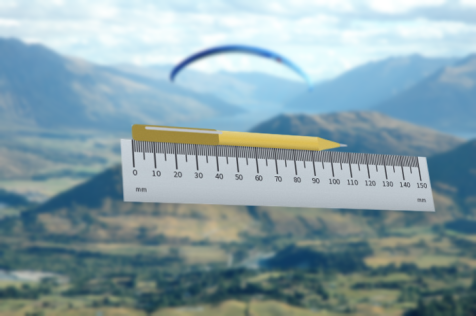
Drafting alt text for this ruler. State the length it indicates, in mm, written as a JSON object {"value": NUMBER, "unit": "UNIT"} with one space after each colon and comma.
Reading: {"value": 110, "unit": "mm"}
